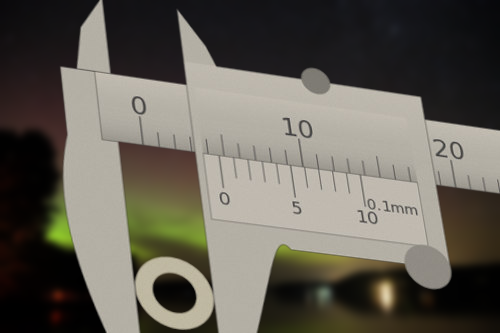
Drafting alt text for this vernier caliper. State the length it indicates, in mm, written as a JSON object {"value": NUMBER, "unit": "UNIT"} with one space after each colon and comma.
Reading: {"value": 4.7, "unit": "mm"}
